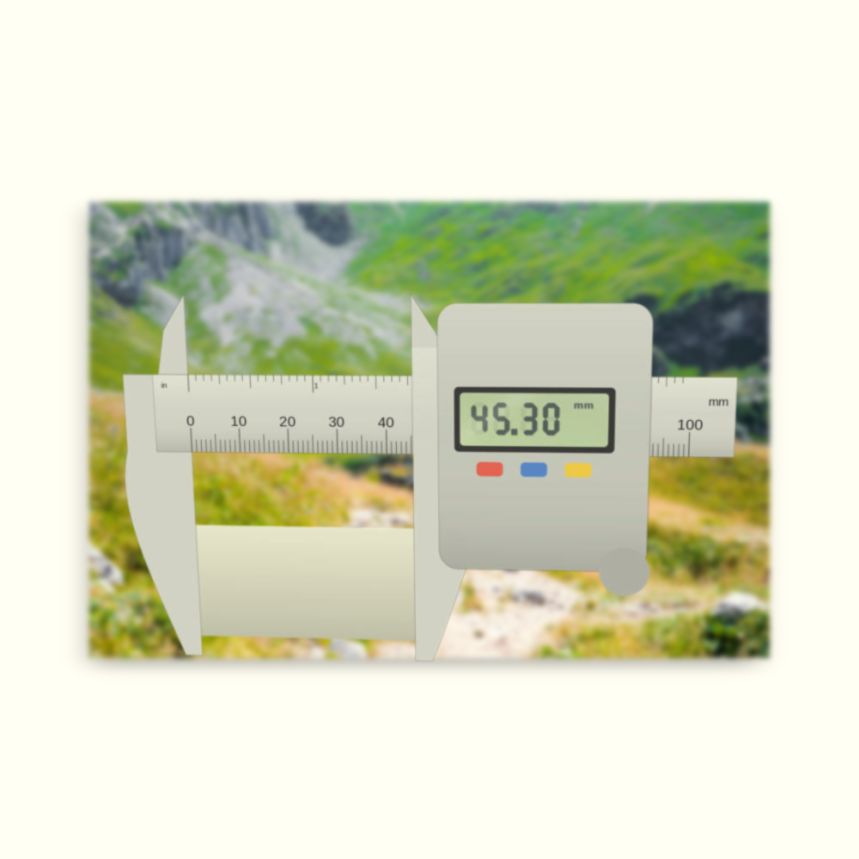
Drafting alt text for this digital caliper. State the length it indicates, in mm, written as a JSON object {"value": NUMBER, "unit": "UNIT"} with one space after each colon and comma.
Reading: {"value": 45.30, "unit": "mm"}
